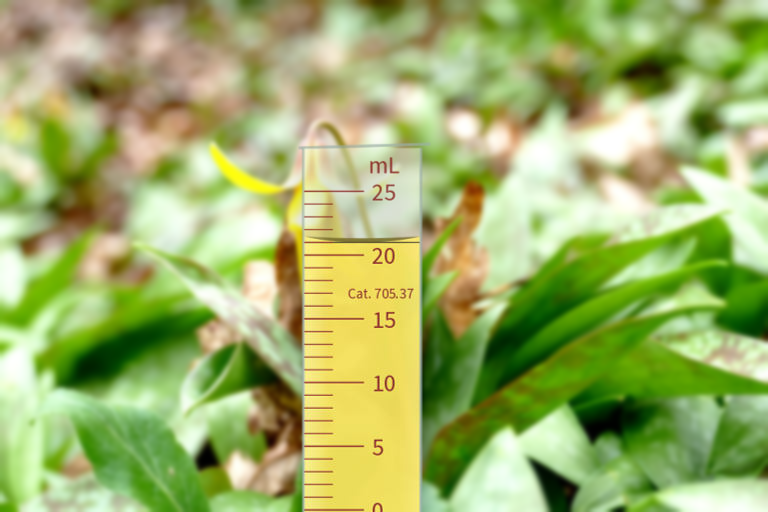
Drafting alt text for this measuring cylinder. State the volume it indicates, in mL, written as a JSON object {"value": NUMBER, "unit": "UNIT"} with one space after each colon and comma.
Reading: {"value": 21, "unit": "mL"}
